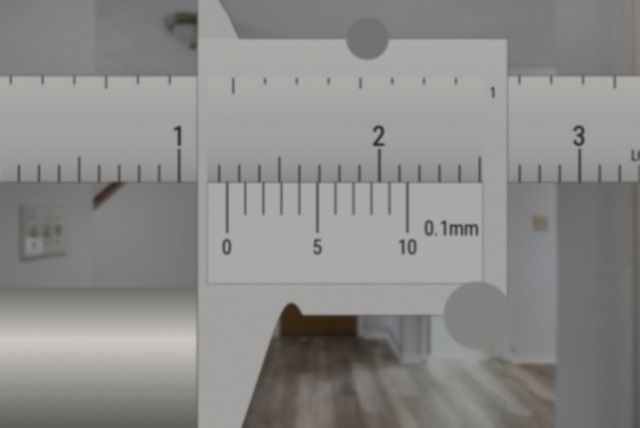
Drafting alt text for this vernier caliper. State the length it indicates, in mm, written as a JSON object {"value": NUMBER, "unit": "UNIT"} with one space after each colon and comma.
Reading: {"value": 12.4, "unit": "mm"}
